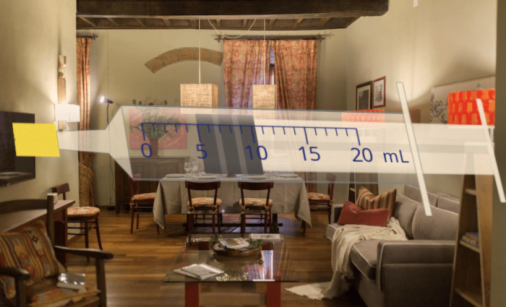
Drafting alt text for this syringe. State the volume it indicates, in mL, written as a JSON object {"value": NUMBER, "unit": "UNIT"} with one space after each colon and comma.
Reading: {"value": 5, "unit": "mL"}
